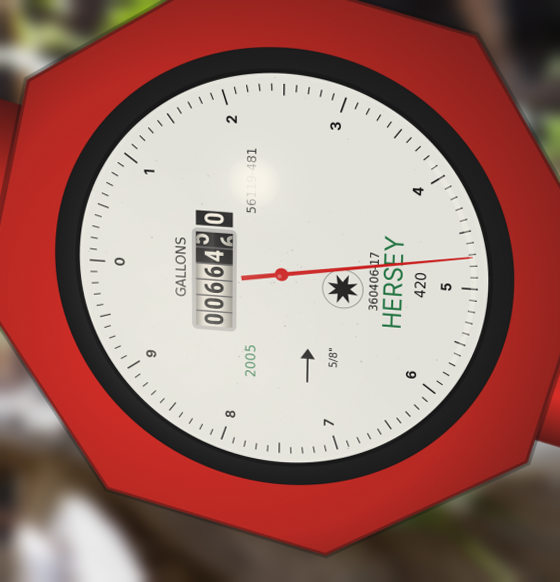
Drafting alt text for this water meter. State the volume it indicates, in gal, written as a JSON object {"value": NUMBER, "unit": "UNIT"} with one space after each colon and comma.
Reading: {"value": 66454.7, "unit": "gal"}
